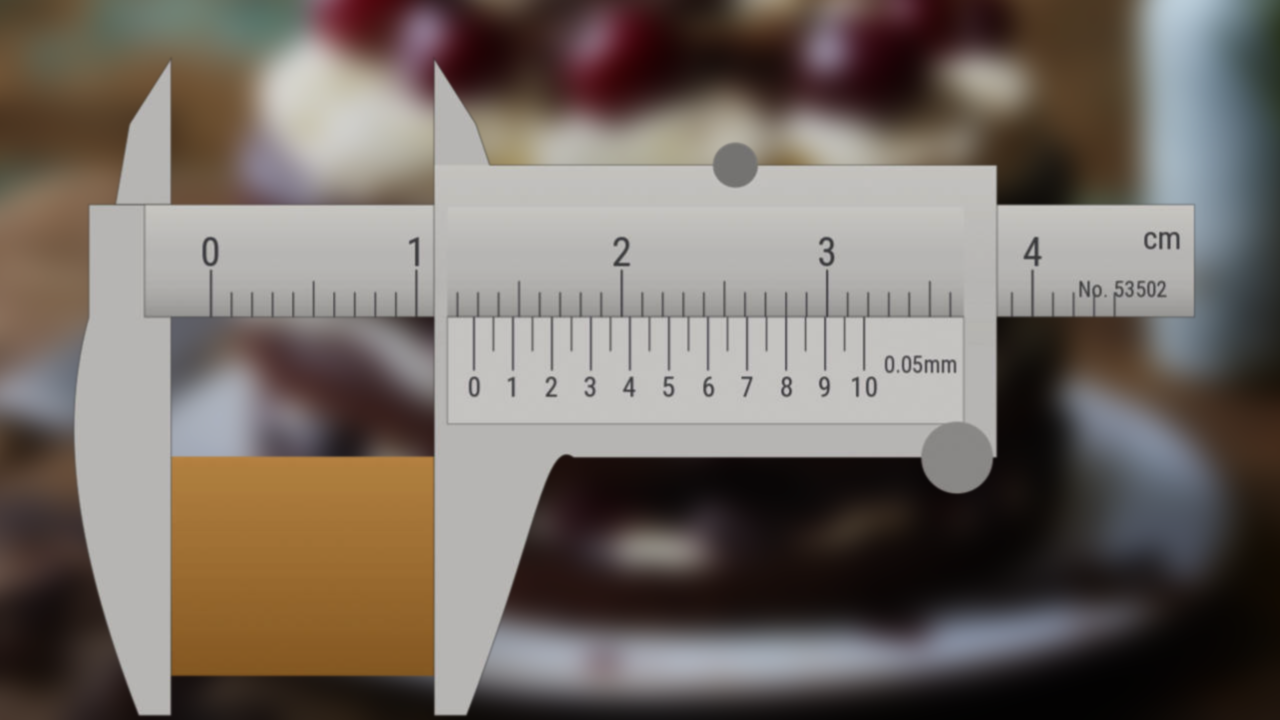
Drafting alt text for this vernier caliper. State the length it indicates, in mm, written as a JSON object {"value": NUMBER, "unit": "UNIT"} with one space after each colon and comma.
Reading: {"value": 12.8, "unit": "mm"}
